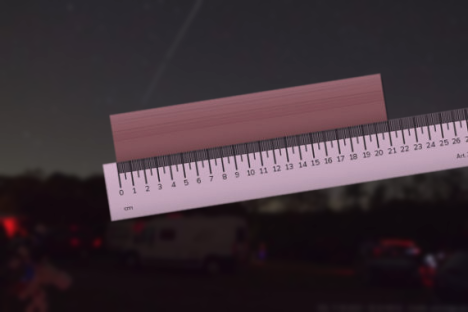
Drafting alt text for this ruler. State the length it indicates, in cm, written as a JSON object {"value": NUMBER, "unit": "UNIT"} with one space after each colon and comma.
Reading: {"value": 21, "unit": "cm"}
